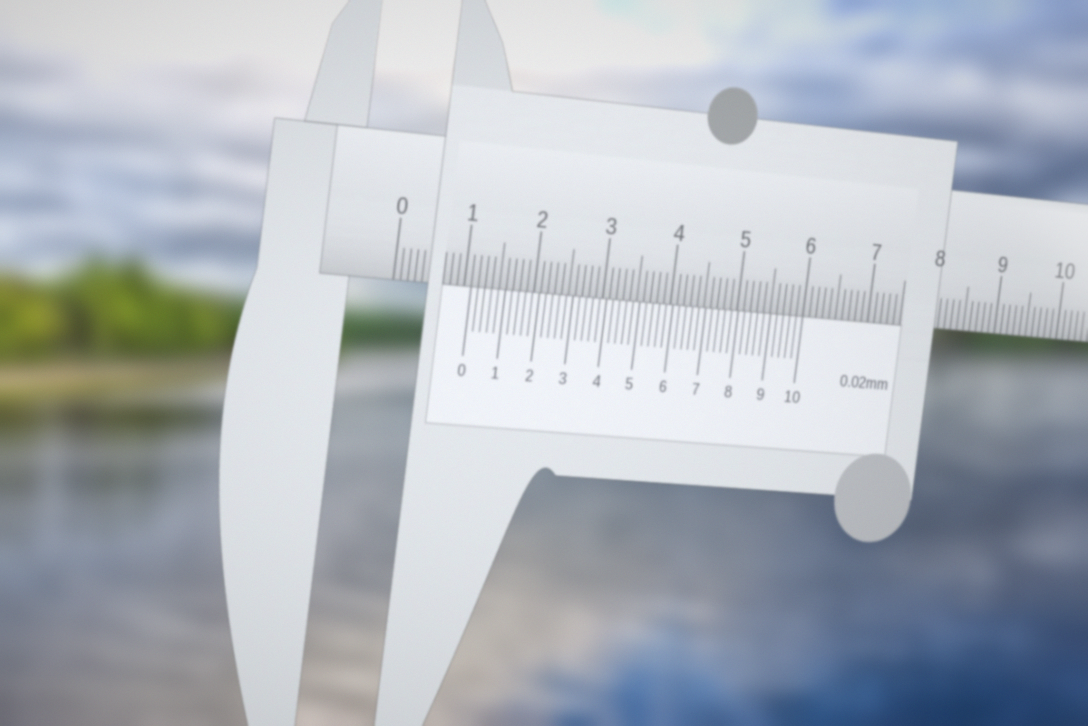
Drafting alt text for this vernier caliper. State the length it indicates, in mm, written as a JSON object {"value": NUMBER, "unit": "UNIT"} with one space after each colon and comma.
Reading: {"value": 11.0, "unit": "mm"}
